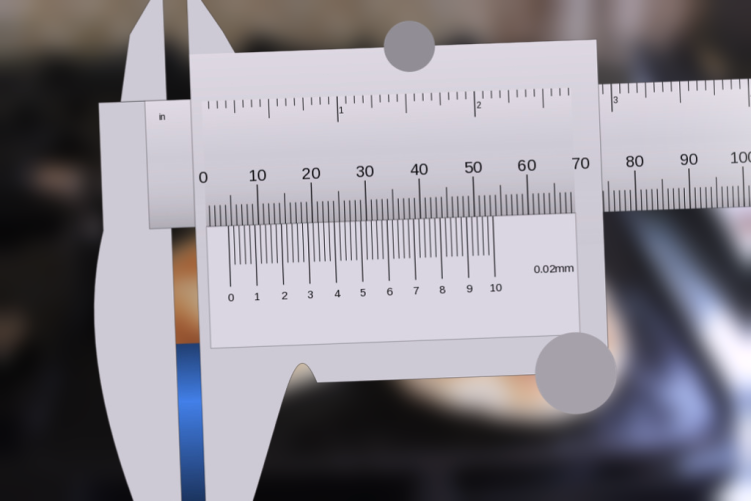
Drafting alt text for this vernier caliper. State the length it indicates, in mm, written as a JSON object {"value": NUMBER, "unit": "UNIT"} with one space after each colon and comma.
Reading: {"value": 4.4, "unit": "mm"}
